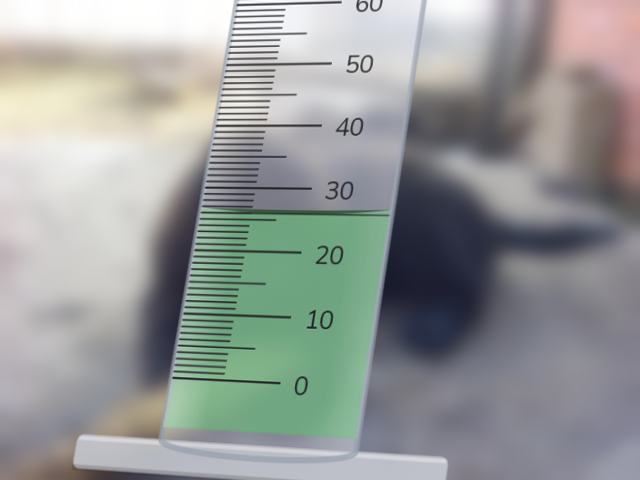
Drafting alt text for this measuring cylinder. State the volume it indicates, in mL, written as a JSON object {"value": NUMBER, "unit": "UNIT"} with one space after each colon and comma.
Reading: {"value": 26, "unit": "mL"}
